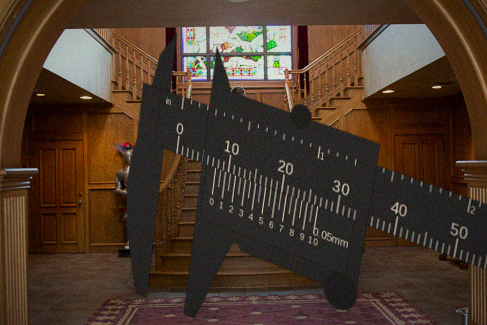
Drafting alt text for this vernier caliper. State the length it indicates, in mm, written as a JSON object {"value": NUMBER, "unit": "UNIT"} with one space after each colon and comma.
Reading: {"value": 7.6, "unit": "mm"}
